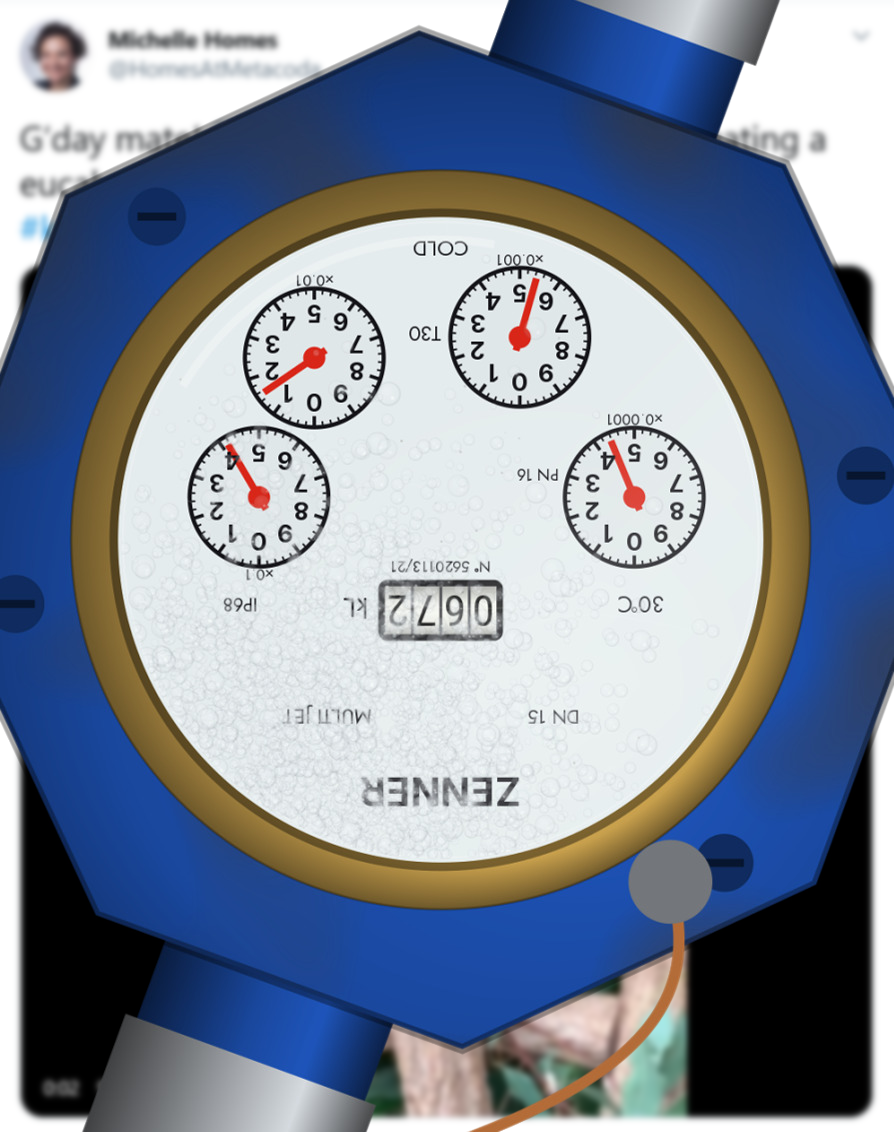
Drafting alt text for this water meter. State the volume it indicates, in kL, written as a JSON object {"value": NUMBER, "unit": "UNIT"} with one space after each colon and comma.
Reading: {"value": 672.4154, "unit": "kL"}
